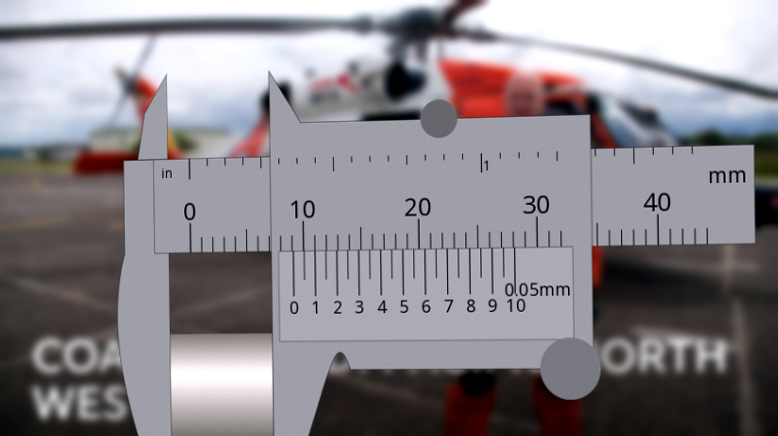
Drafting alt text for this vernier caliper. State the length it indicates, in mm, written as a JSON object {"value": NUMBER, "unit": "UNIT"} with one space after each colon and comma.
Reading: {"value": 9.1, "unit": "mm"}
